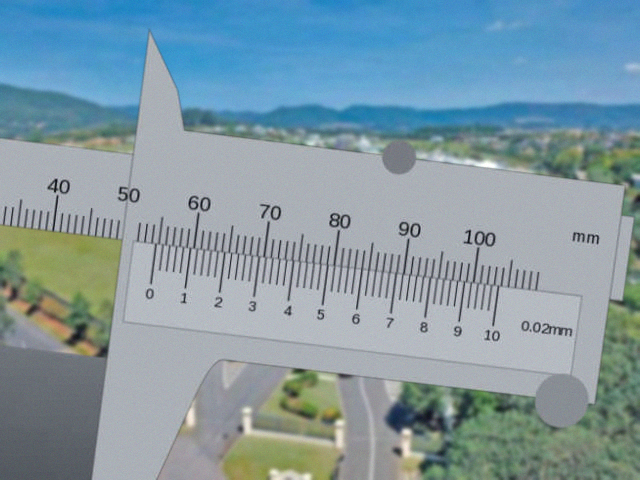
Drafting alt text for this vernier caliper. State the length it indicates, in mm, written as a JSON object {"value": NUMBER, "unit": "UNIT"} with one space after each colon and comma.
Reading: {"value": 54.6, "unit": "mm"}
